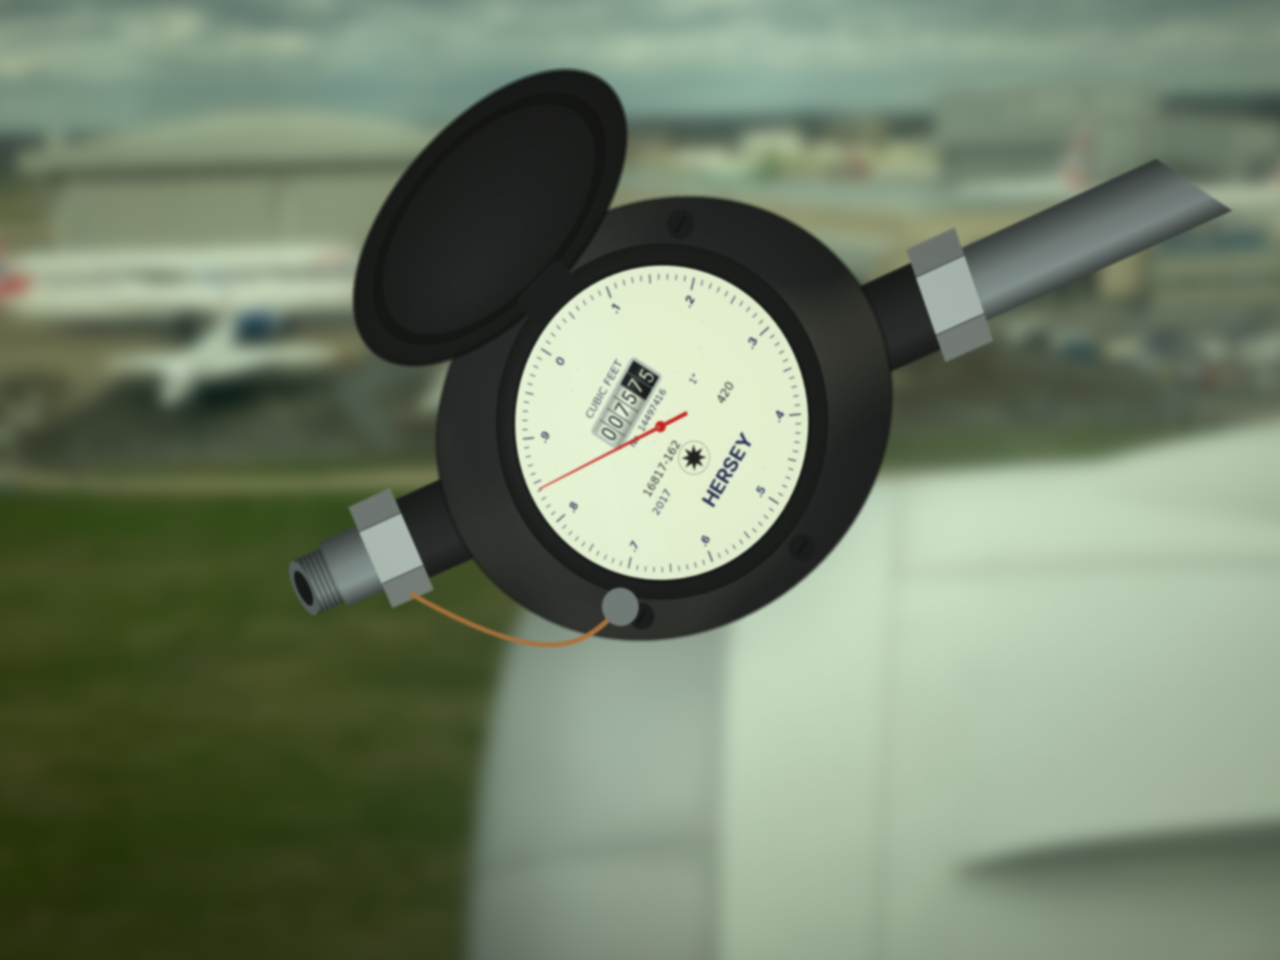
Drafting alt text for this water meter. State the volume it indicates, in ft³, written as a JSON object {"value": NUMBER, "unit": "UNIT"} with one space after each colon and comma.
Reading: {"value": 7574.84, "unit": "ft³"}
